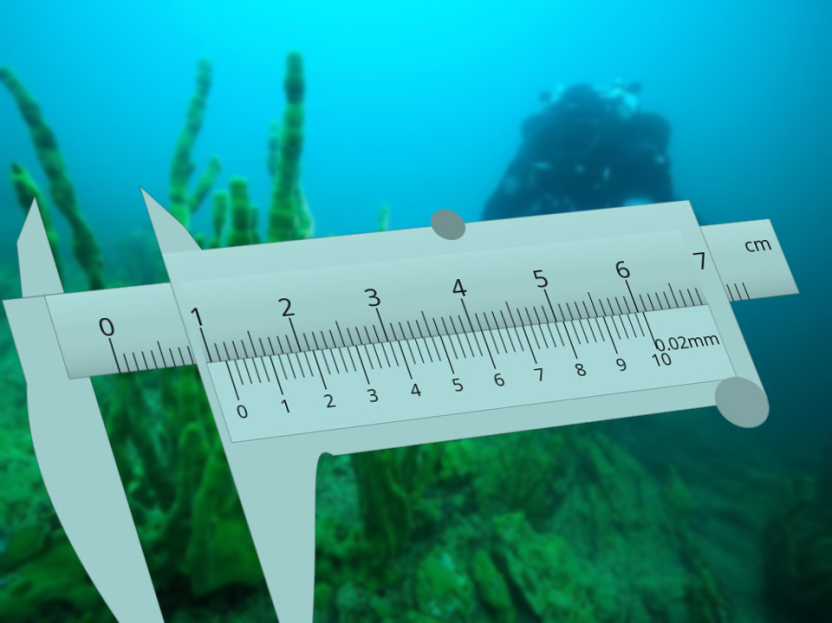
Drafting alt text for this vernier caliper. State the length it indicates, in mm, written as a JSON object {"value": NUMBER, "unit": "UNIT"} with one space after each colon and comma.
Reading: {"value": 11.6, "unit": "mm"}
